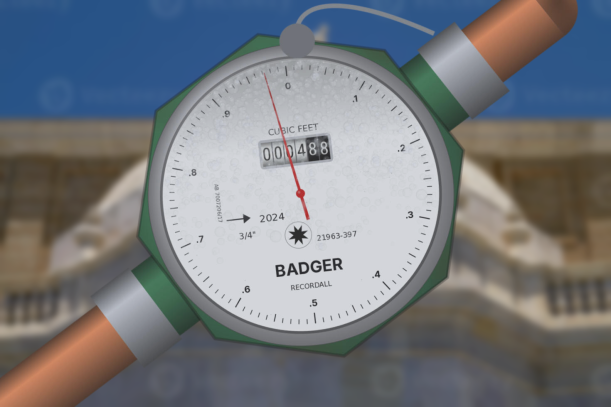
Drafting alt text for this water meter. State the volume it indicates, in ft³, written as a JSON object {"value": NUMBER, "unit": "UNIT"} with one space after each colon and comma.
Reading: {"value": 487.97, "unit": "ft³"}
